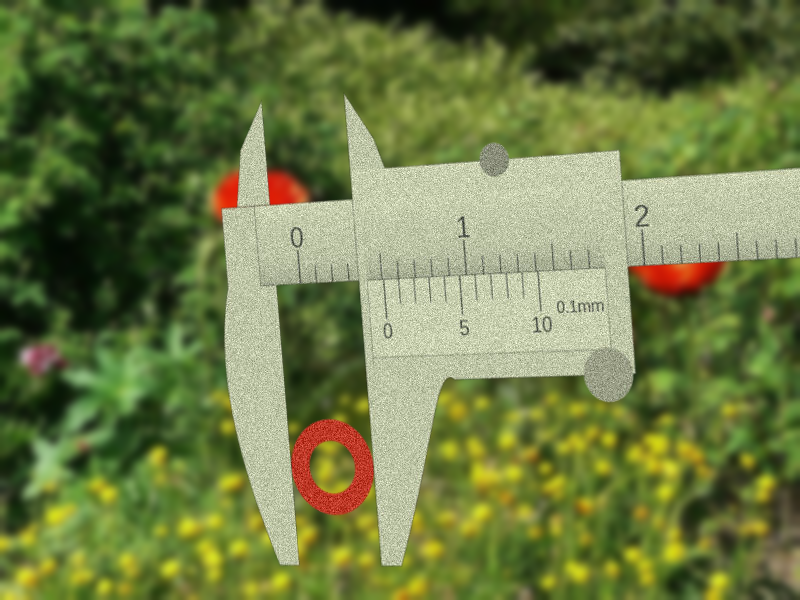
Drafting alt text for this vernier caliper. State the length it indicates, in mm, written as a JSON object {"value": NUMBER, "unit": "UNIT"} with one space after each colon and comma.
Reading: {"value": 5.1, "unit": "mm"}
